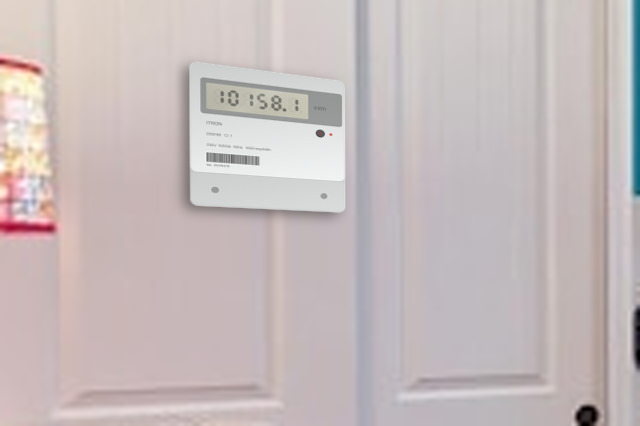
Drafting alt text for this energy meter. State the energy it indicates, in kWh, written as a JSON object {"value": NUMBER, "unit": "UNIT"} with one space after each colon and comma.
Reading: {"value": 10158.1, "unit": "kWh"}
